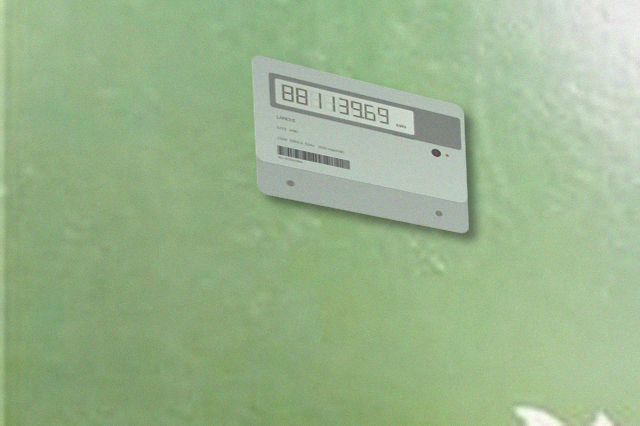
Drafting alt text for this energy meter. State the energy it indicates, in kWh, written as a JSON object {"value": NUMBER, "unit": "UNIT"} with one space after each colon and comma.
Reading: {"value": 881139.69, "unit": "kWh"}
